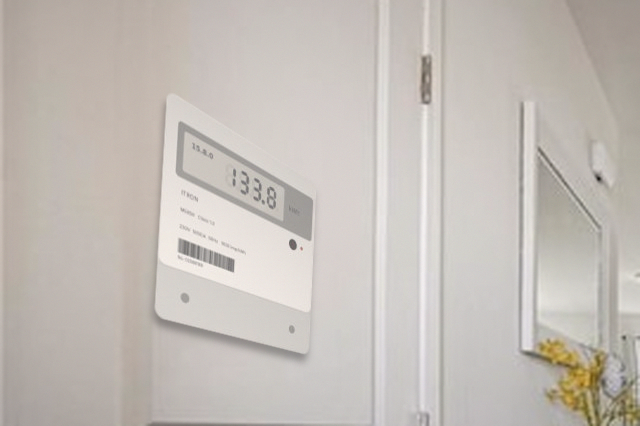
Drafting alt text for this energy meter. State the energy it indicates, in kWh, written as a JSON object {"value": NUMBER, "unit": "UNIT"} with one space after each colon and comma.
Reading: {"value": 133.8, "unit": "kWh"}
